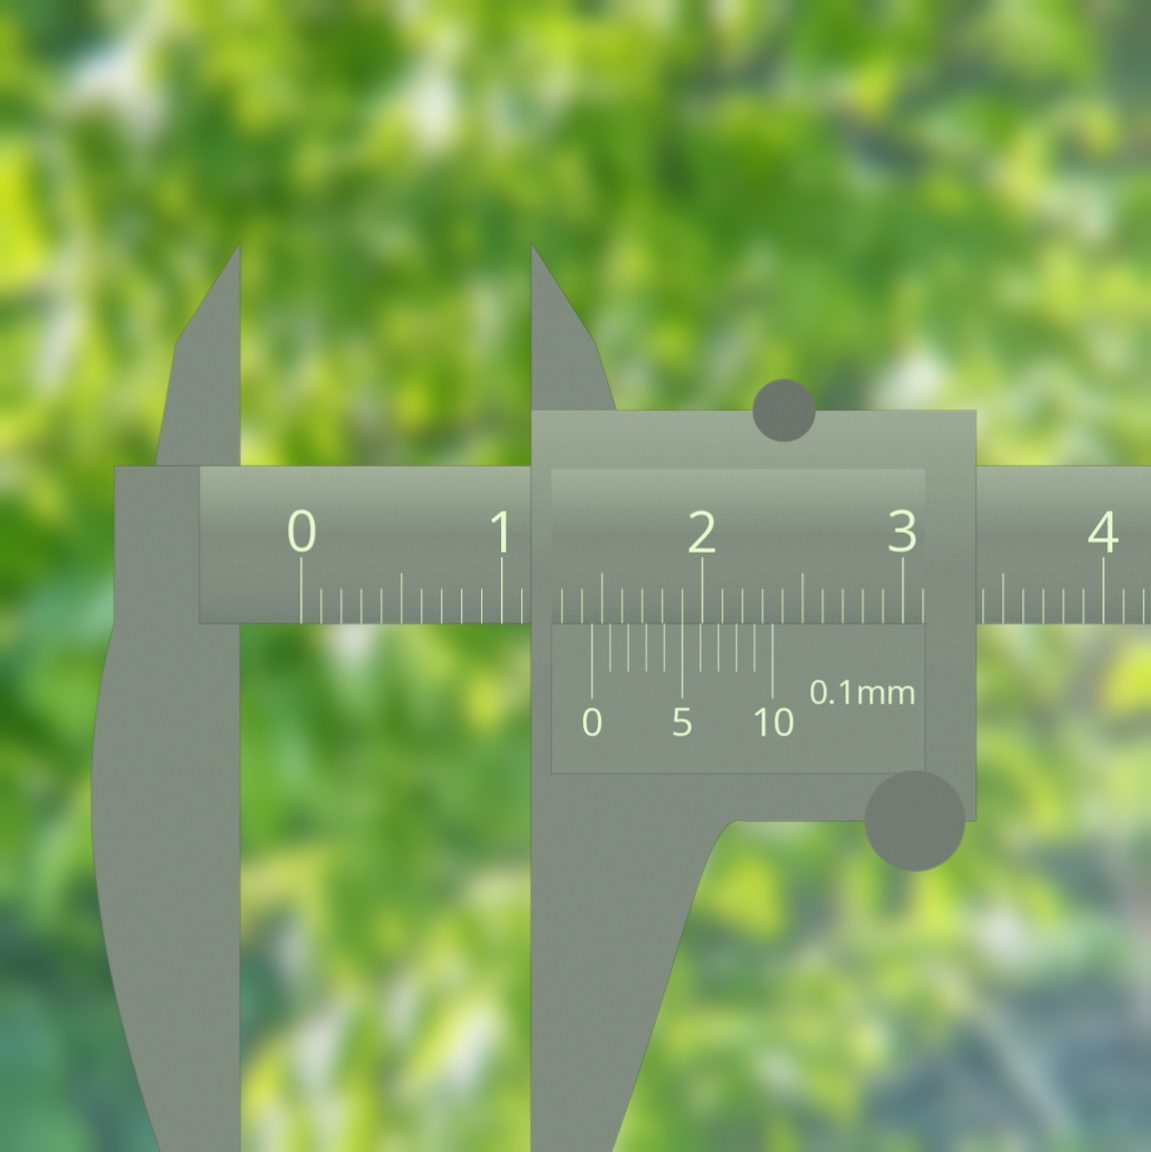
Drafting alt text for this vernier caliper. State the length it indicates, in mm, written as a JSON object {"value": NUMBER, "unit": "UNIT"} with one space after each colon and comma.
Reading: {"value": 14.5, "unit": "mm"}
